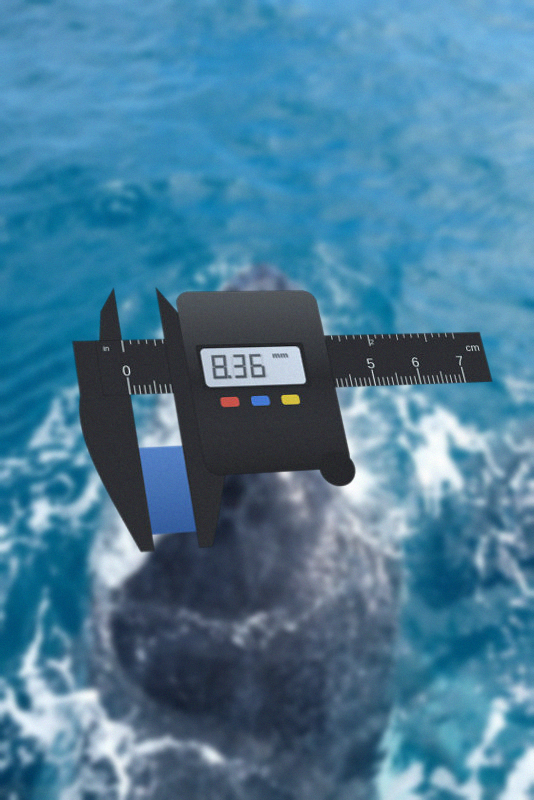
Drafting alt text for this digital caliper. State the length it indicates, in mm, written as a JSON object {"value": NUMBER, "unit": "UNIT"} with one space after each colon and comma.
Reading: {"value": 8.36, "unit": "mm"}
